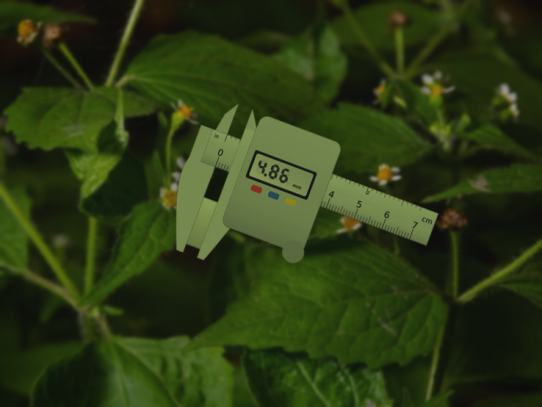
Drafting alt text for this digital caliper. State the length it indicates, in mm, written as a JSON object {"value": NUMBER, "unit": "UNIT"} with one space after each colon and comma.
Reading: {"value": 4.86, "unit": "mm"}
